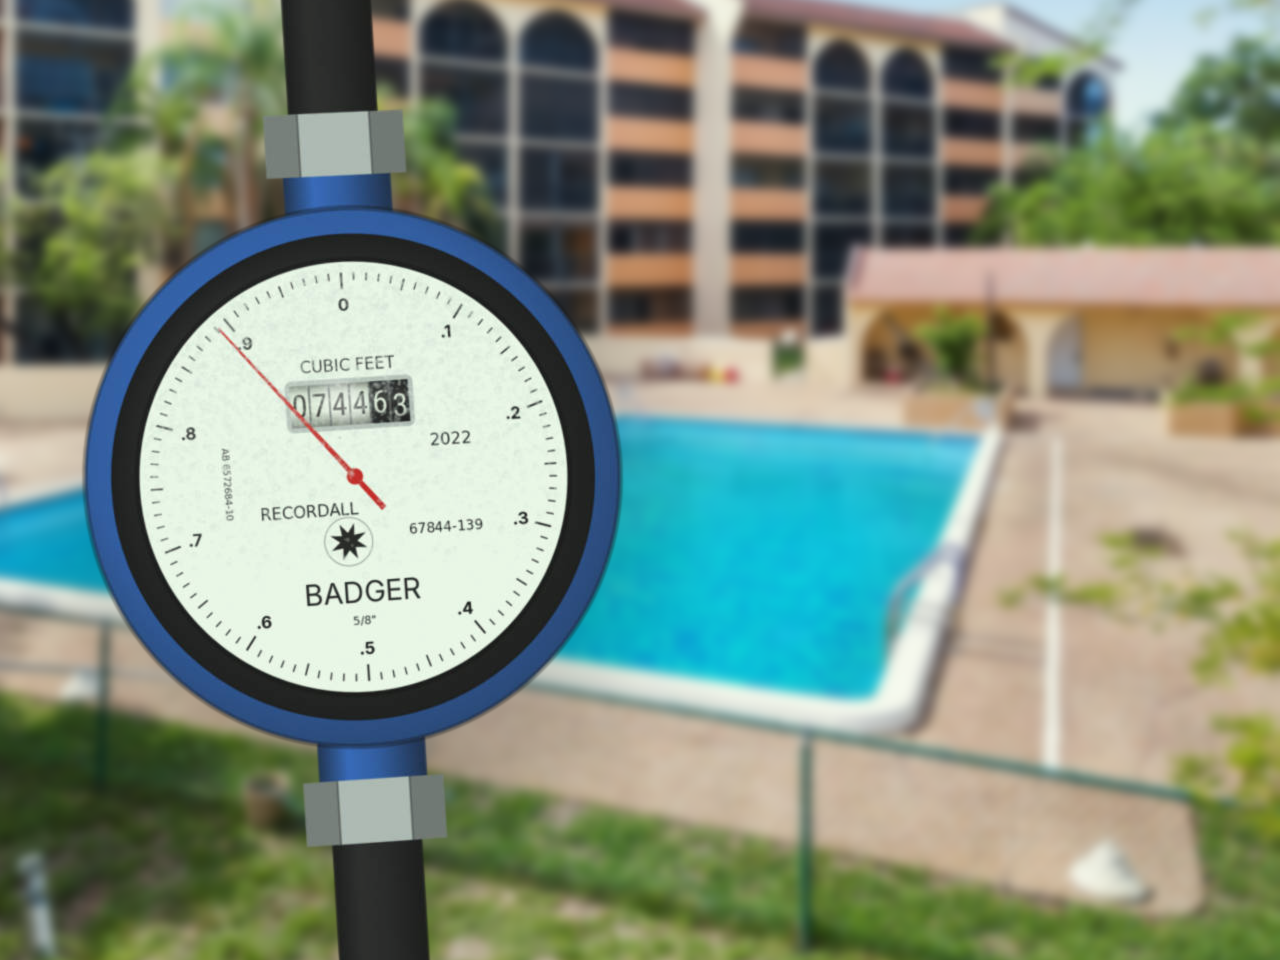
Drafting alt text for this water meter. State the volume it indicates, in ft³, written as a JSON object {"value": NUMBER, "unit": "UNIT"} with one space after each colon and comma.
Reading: {"value": 74462.89, "unit": "ft³"}
